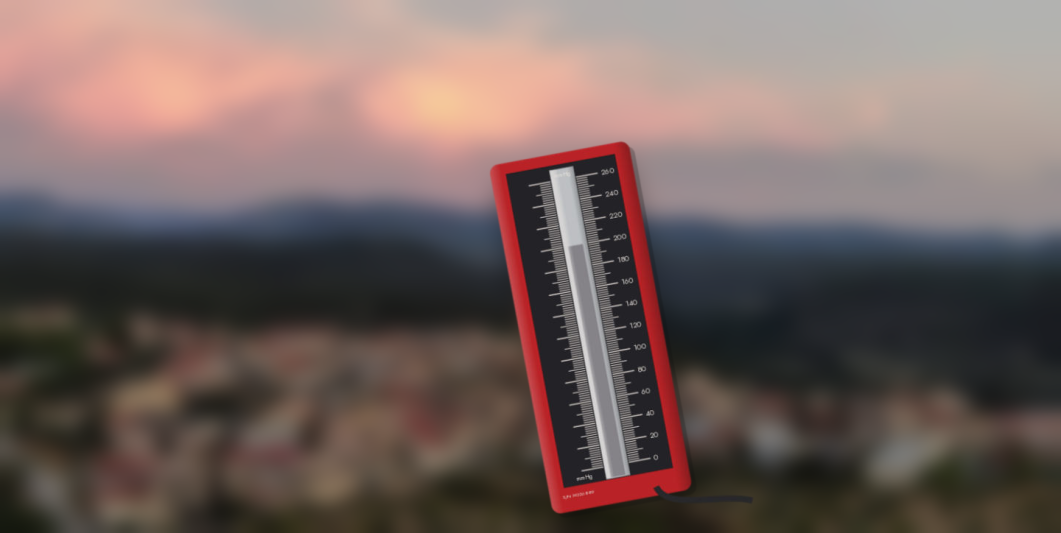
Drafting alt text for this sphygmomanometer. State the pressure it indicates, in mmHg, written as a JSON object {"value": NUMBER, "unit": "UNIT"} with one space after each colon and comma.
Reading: {"value": 200, "unit": "mmHg"}
